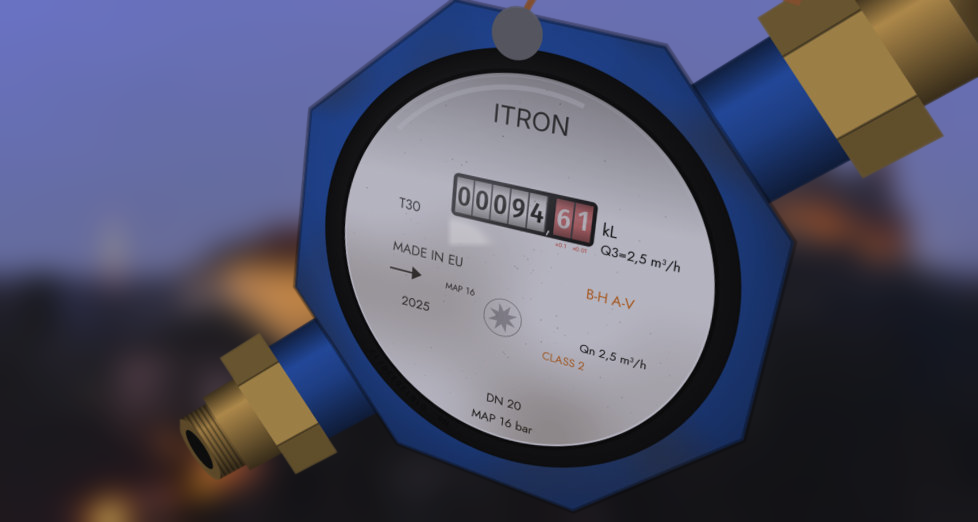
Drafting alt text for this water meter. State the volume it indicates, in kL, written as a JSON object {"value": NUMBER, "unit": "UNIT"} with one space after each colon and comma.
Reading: {"value": 94.61, "unit": "kL"}
